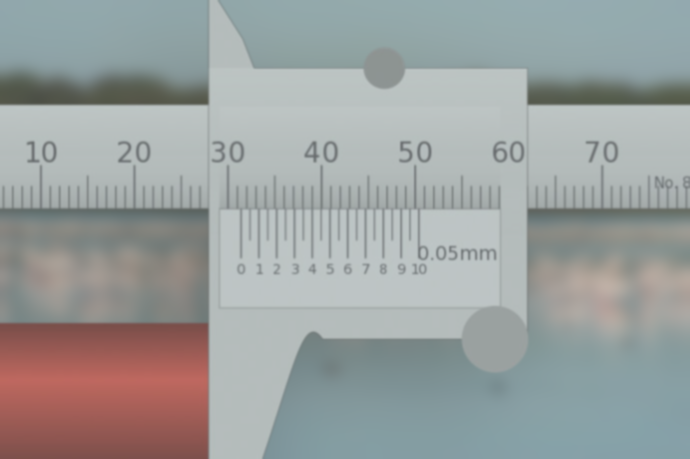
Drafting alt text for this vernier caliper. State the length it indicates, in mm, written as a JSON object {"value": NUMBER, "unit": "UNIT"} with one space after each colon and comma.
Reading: {"value": 31.4, "unit": "mm"}
